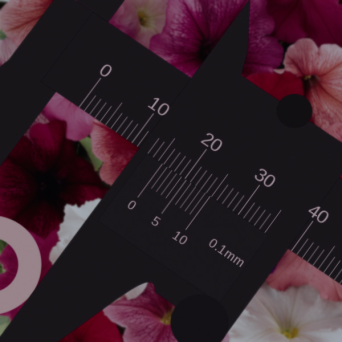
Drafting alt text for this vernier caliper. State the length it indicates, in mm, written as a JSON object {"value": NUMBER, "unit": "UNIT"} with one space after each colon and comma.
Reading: {"value": 15.8, "unit": "mm"}
